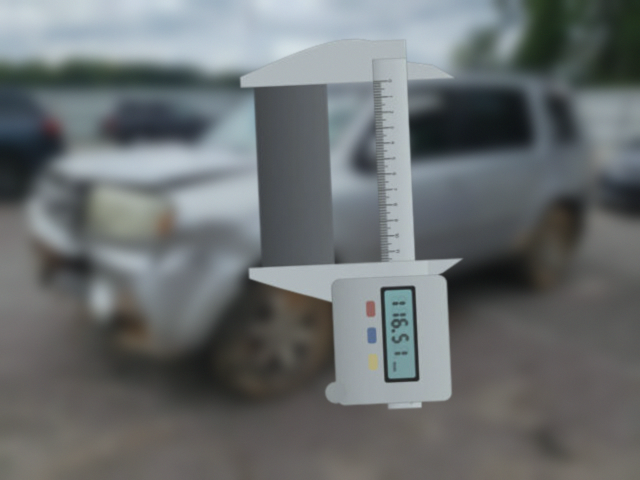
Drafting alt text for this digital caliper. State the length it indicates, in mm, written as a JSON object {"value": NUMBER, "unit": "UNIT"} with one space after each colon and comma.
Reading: {"value": 116.51, "unit": "mm"}
